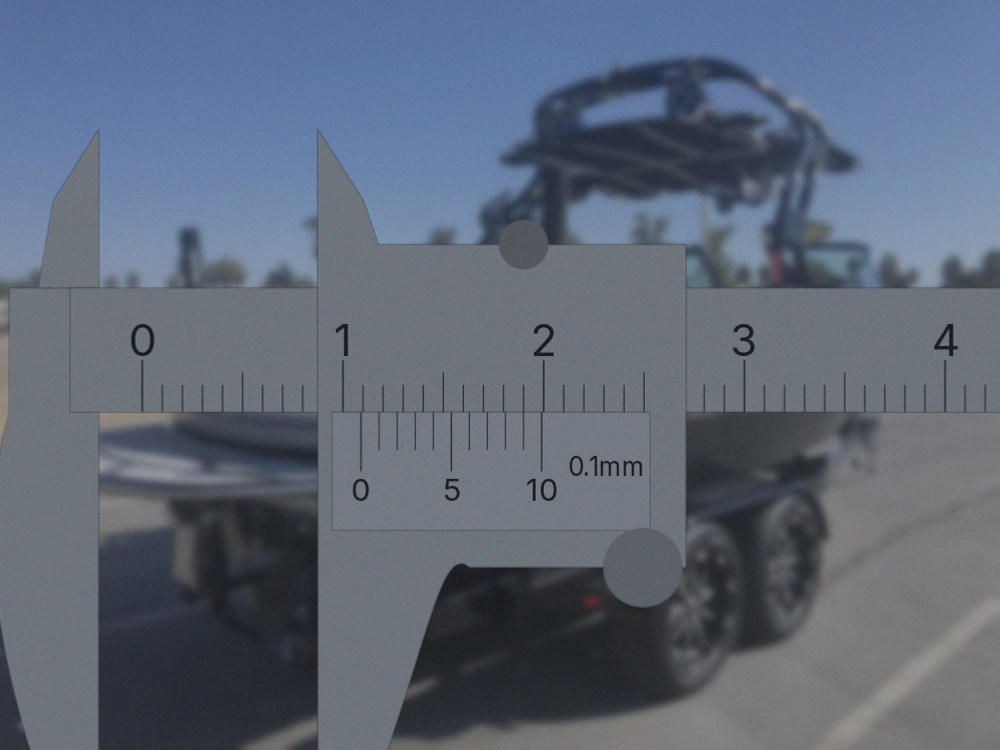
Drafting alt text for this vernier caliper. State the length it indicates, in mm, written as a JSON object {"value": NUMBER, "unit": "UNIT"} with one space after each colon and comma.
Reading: {"value": 10.9, "unit": "mm"}
